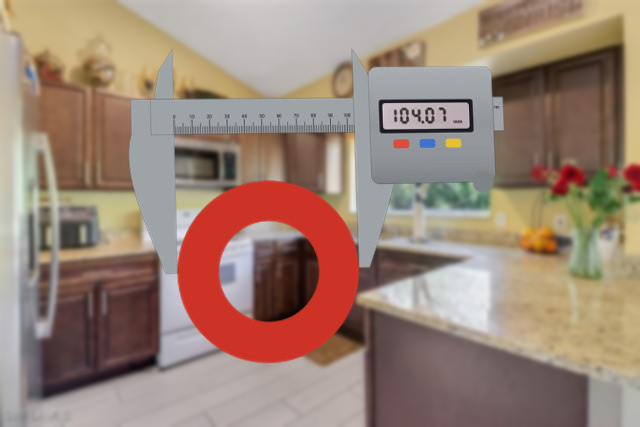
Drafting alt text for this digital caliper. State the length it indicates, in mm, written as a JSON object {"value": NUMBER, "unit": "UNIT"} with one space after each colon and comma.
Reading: {"value": 104.07, "unit": "mm"}
